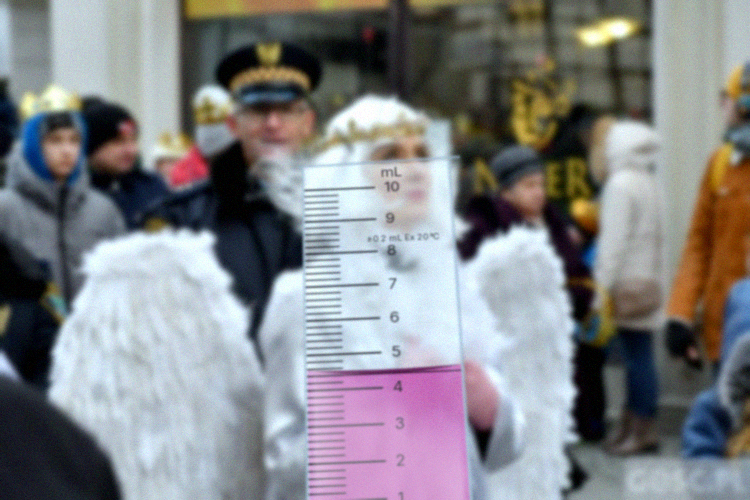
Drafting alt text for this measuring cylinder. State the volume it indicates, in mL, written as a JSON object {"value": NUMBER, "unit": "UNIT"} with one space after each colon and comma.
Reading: {"value": 4.4, "unit": "mL"}
